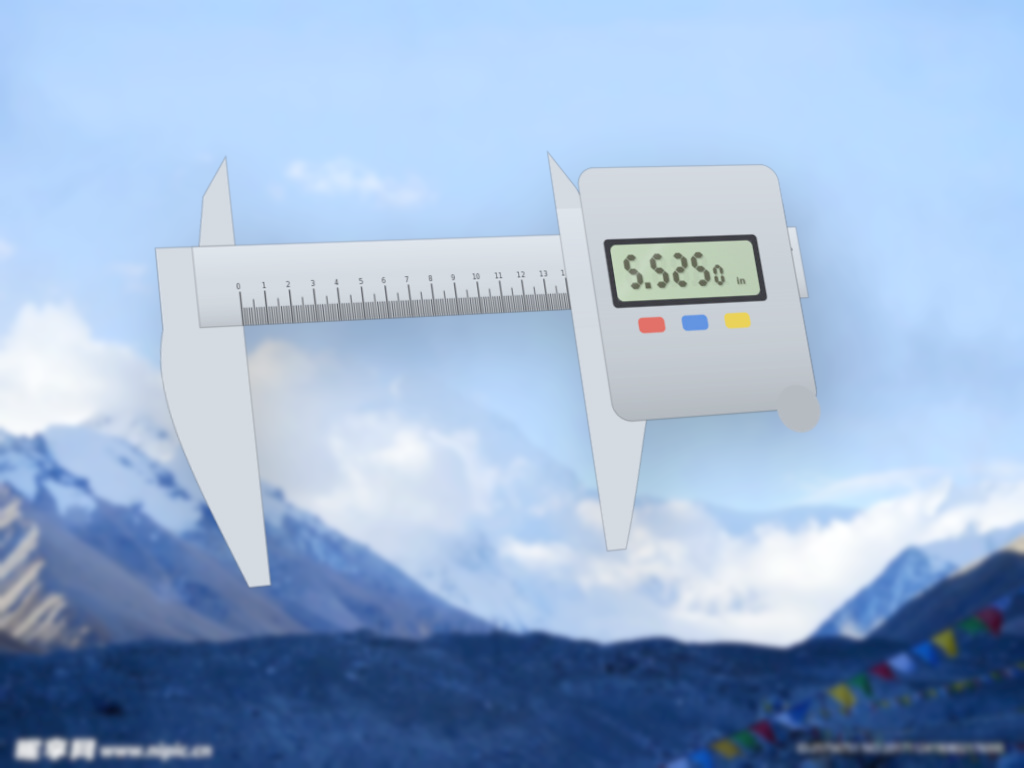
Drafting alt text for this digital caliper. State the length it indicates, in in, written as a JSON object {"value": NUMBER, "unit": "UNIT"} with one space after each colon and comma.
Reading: {"value": 5.5250, "unit": "in"}
